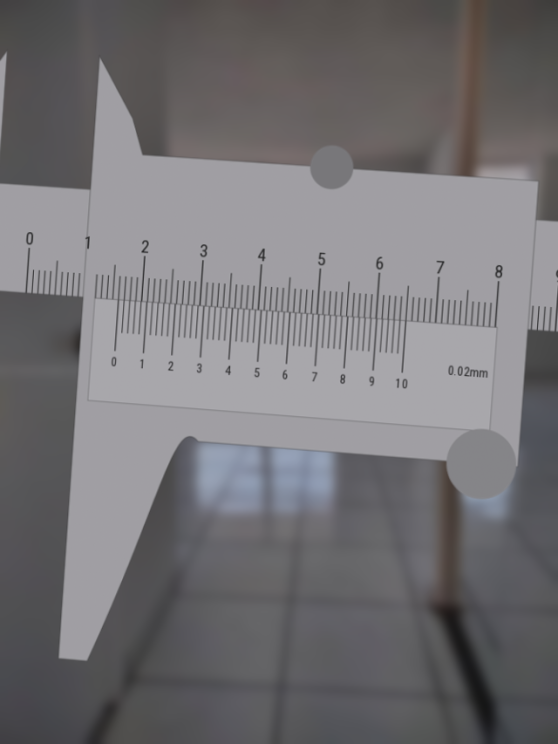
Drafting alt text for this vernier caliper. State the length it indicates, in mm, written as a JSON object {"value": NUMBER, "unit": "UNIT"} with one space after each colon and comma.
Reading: {"value": 16.0, "unit": "mm"}
